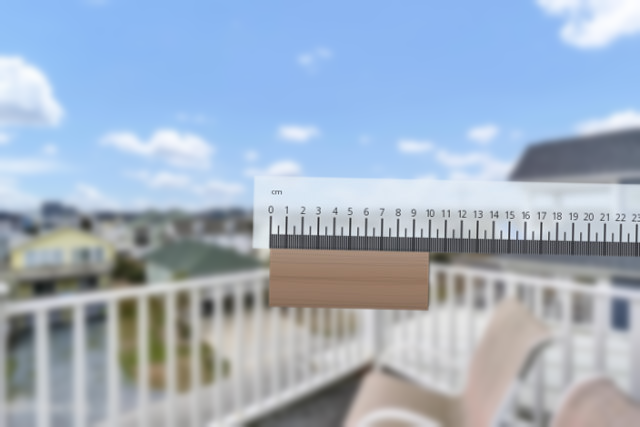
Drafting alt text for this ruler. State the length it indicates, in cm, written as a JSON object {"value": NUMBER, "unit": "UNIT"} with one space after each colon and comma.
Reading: {"value": 10, "unit": "cm"}
